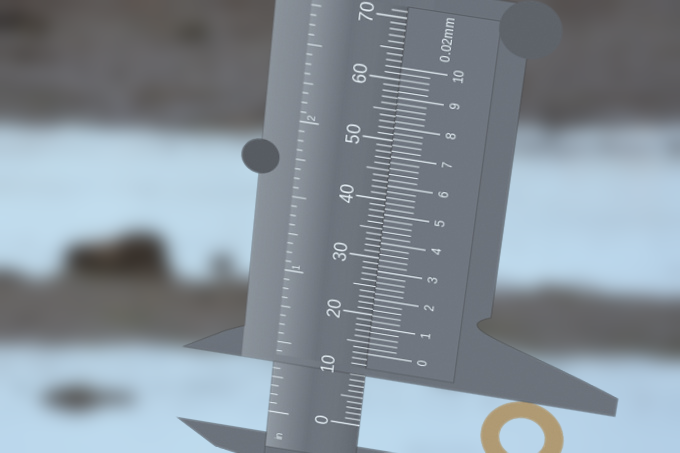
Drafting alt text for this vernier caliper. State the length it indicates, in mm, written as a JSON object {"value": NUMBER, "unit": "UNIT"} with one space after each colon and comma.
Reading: {"value": 13.0, "unit": "mm"}
